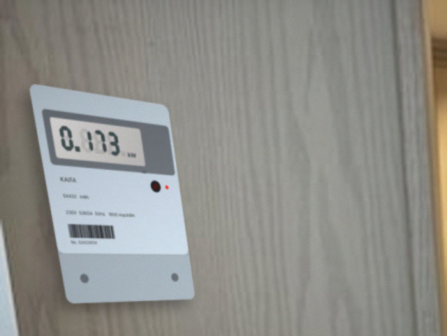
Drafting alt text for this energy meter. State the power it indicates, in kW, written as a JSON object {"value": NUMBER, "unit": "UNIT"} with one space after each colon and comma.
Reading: {"value": 0.173, "unit": "kW"}
